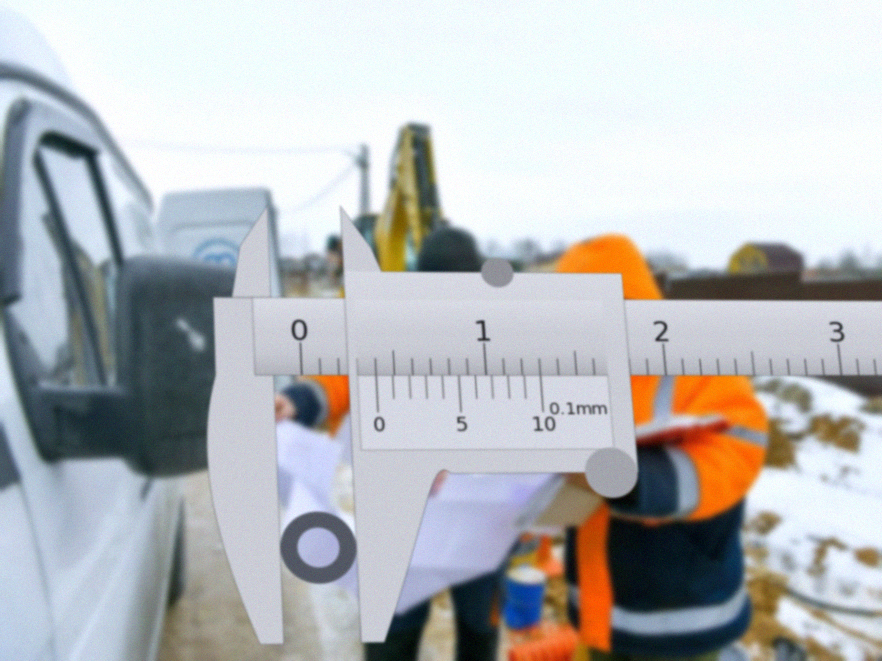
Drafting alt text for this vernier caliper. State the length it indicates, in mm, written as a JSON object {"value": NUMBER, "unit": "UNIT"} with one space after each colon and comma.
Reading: {"value": 4.0, "unit": "mm"}
